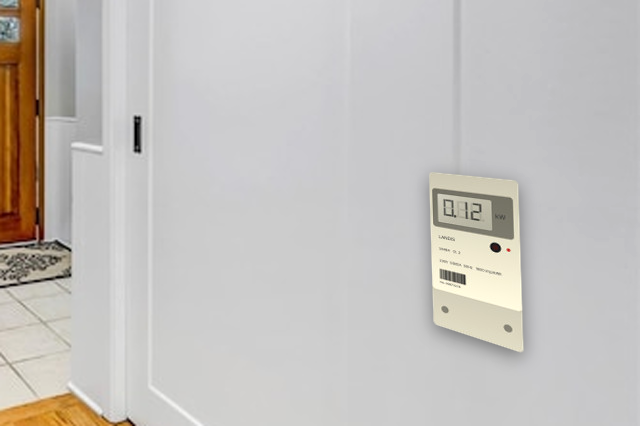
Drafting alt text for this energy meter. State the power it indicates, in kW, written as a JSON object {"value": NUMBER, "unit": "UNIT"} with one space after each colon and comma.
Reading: {"value": 0.12, "unit": "kW"}
